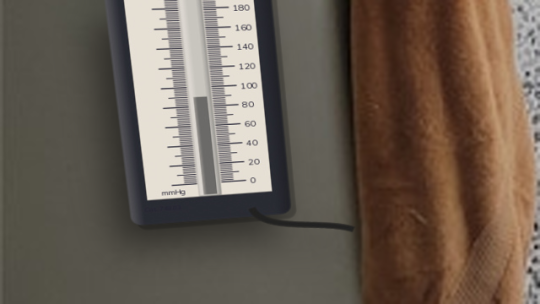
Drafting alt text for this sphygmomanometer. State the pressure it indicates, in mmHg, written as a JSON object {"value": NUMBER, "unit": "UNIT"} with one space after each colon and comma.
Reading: {"value": 90, "unit": "mmHg"}
